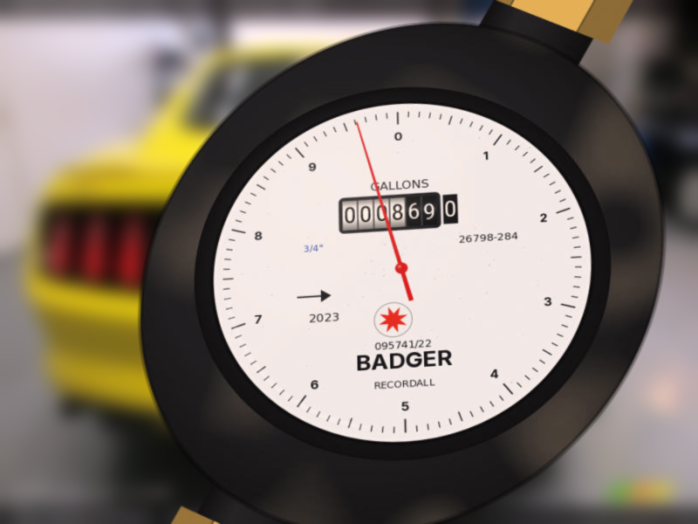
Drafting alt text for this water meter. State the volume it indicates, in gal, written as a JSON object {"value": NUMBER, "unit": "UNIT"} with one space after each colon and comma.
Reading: {"value": 8689.6, "unit": "gal"}
